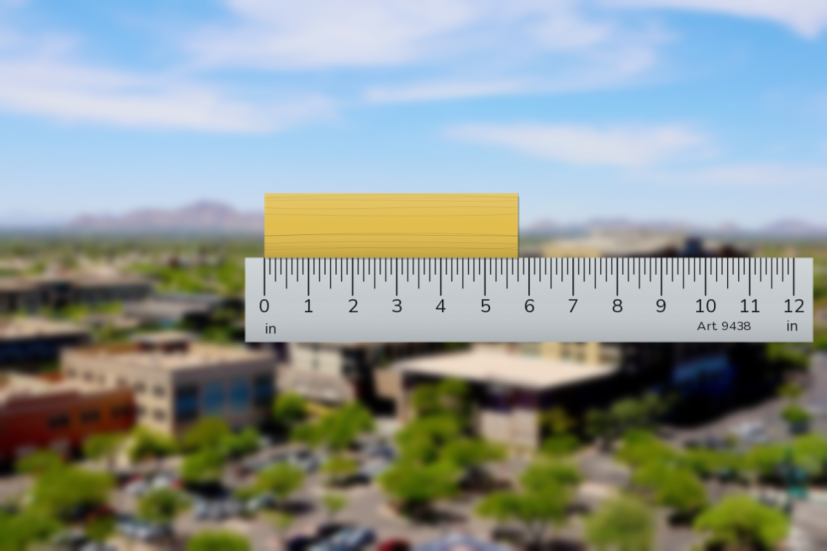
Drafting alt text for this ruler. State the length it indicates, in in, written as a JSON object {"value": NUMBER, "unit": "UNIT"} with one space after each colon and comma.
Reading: {"value": 5.75, "unit": "in"}
